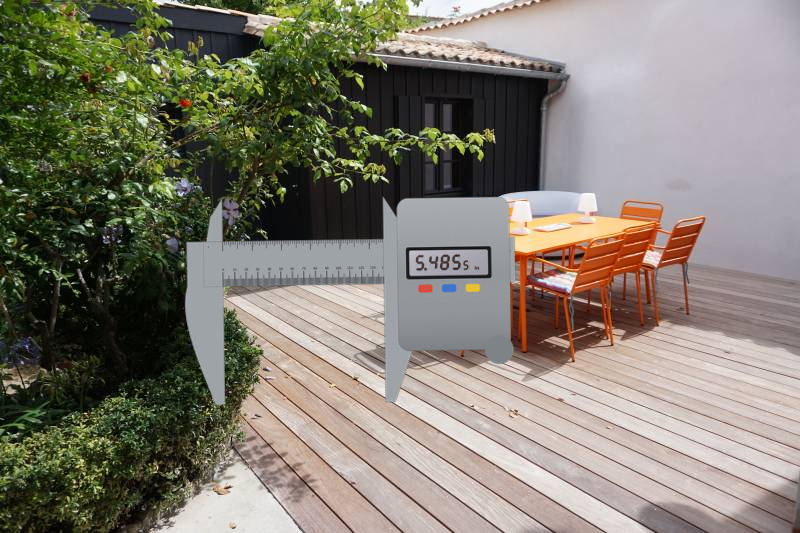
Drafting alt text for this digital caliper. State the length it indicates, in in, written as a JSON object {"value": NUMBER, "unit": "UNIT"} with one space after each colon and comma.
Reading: {"value": 5.4855, "unit": "in"}
